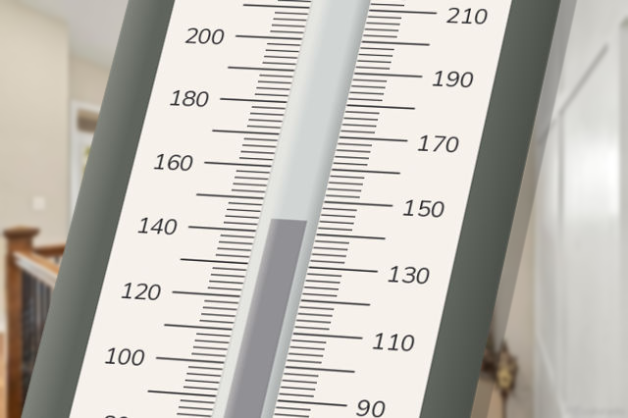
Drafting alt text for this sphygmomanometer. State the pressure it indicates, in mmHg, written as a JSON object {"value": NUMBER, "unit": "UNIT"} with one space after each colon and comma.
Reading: {"value": 144, "unit": "mmHg"}
